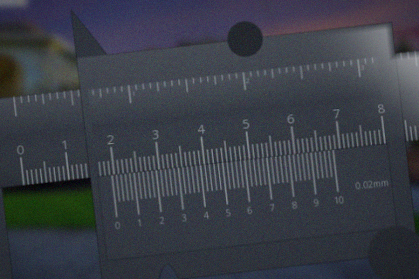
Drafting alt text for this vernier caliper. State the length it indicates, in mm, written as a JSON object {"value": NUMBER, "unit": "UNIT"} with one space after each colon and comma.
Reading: {"value": 19.5, "unit": "mm"}
